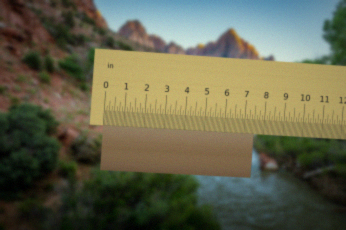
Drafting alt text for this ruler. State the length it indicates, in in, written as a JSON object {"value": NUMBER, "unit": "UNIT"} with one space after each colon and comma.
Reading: {"value": 7.5, "unit": "in"}
